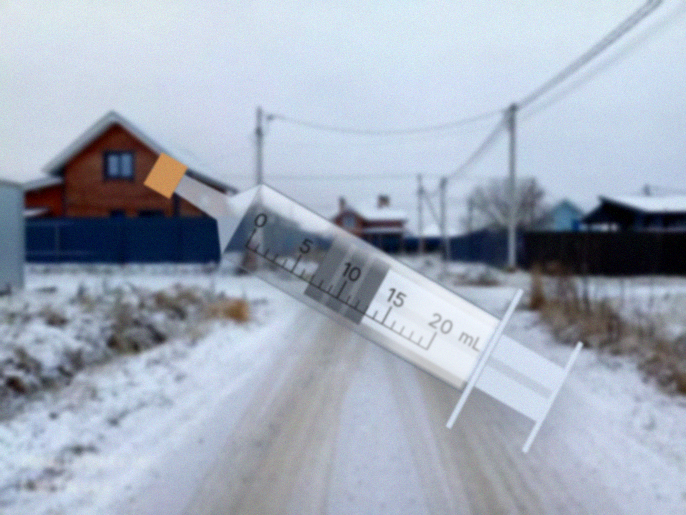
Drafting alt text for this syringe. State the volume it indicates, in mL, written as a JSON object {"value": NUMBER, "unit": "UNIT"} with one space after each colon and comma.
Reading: {"value": 7, "unit": "mL"}
